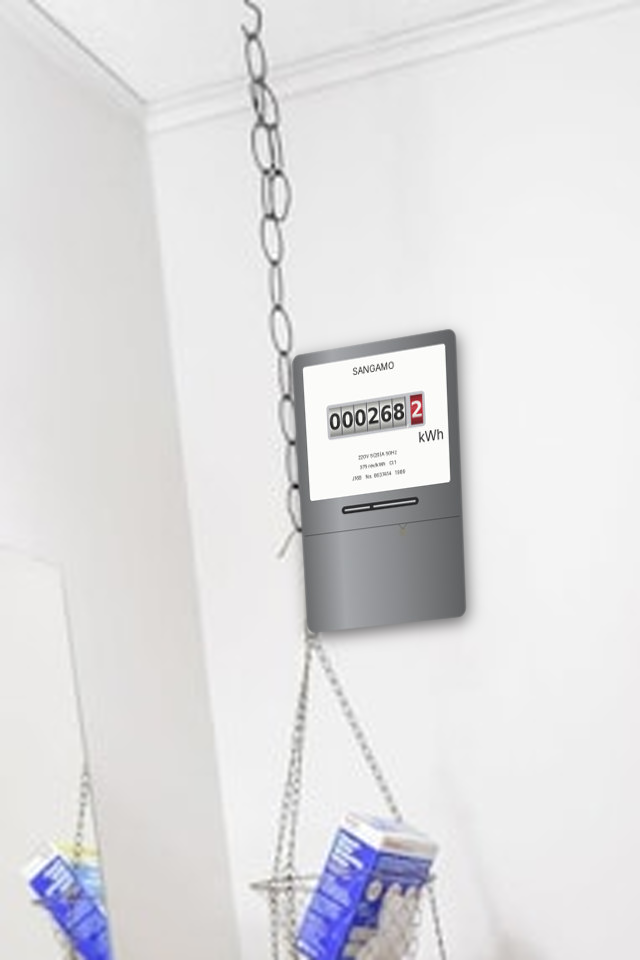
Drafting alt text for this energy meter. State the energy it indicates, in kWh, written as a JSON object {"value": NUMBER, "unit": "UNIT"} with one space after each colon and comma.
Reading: {"value": 268.2, "unit": "kWh"}
